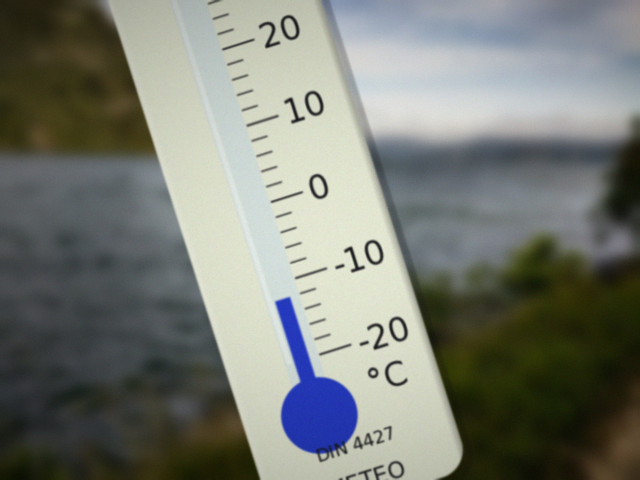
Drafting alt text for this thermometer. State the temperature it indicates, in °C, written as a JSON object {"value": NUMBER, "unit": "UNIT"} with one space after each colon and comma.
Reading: {"value": -12, "unit": "°C"}
